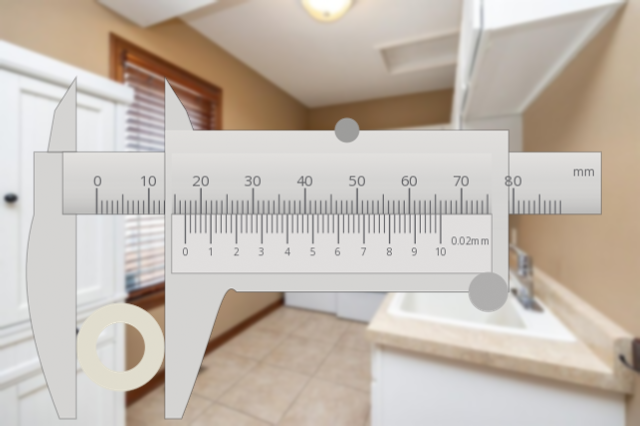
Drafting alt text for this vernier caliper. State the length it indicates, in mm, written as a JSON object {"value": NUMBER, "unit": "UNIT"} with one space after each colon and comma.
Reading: {"value": 17.0, "unit": "mm"}
